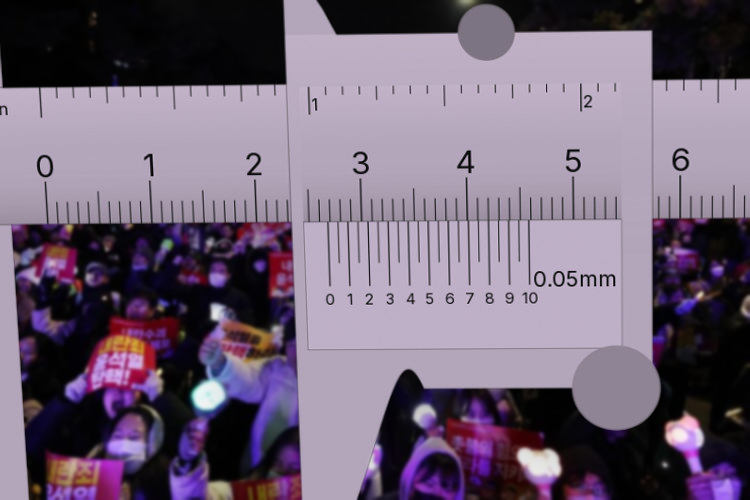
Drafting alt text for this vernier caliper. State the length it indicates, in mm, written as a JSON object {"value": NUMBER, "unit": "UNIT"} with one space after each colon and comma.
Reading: {"value": 26.8, "unit": "mm"}
